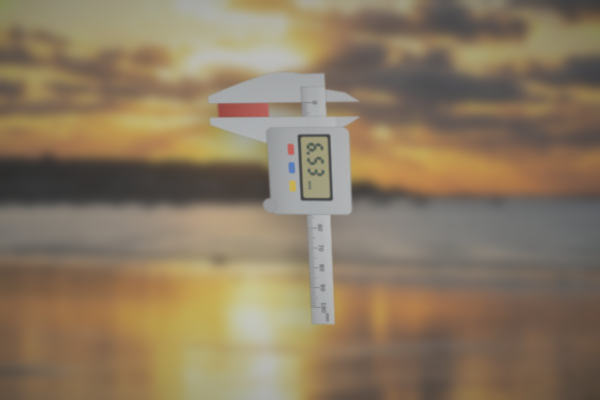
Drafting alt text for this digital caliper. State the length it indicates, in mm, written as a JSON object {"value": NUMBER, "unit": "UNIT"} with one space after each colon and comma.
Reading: {"value": 6.53, "unit": "mm"}
